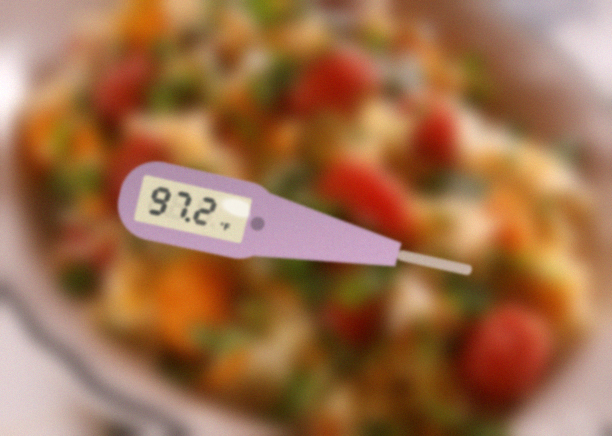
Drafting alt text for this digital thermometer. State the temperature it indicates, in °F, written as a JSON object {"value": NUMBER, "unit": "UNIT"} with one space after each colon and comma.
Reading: {"value": 97.2, "unit": "°F"}
